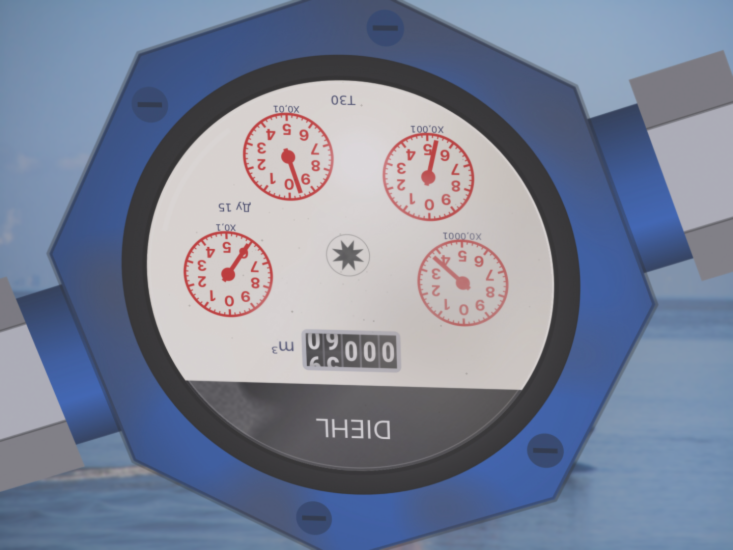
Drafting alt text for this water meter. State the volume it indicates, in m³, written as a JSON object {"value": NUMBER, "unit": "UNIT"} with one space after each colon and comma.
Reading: {"value": 59.5953, "unit": "m³"}
